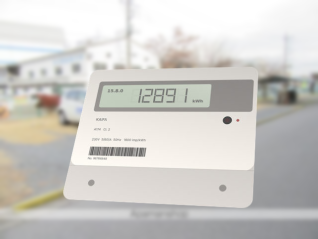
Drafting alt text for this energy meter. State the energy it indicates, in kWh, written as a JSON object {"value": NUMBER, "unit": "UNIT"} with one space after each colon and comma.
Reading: {"value": 12891, "unit": "kWh"}
